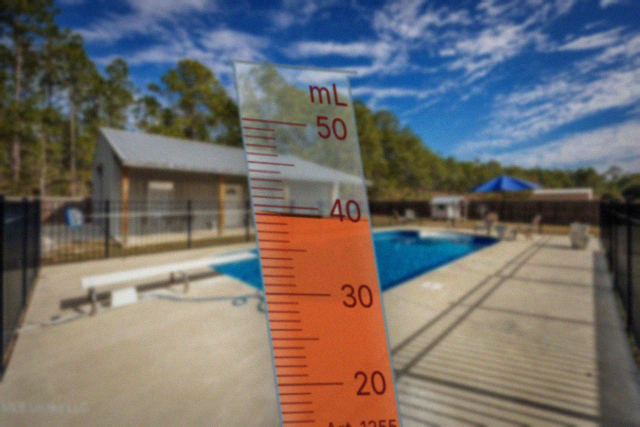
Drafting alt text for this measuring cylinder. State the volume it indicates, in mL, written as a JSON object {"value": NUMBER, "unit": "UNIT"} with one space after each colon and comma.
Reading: {"value": 39, "unit": "mL"}
